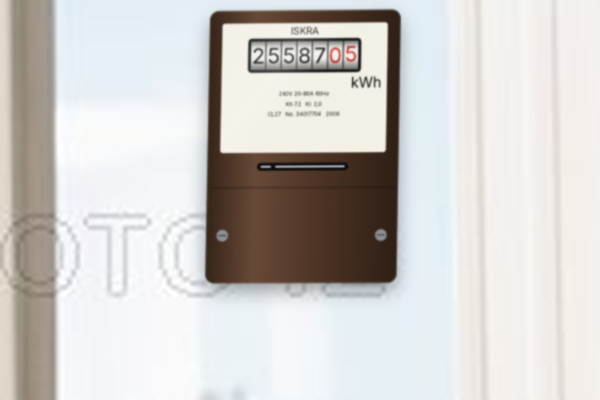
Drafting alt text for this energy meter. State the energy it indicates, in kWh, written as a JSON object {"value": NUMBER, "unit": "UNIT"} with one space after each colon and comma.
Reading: {"value": 25587.05, "unit": "kWh"}
